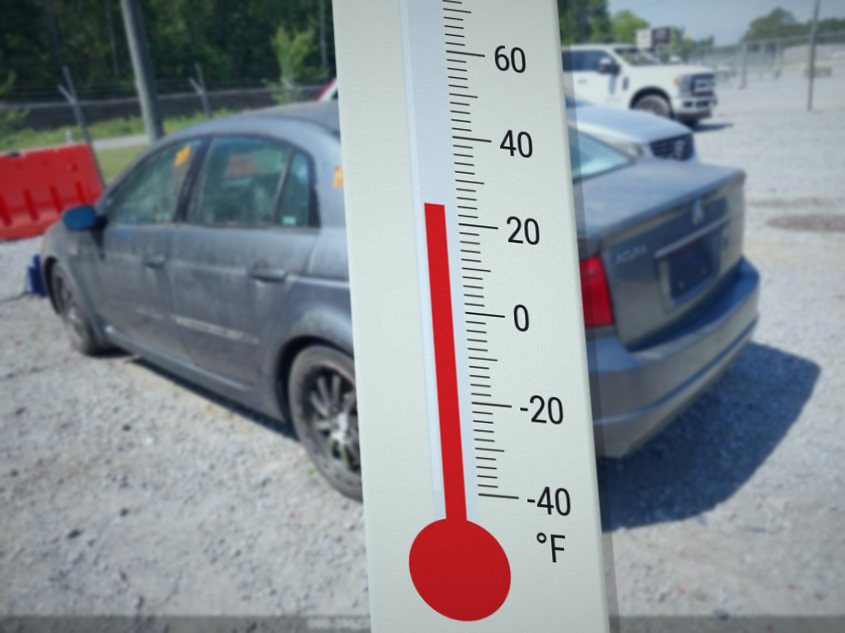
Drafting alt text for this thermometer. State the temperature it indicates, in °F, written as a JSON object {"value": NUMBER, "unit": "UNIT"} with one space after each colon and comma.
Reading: {"value": 24, "unit": "°F"}
